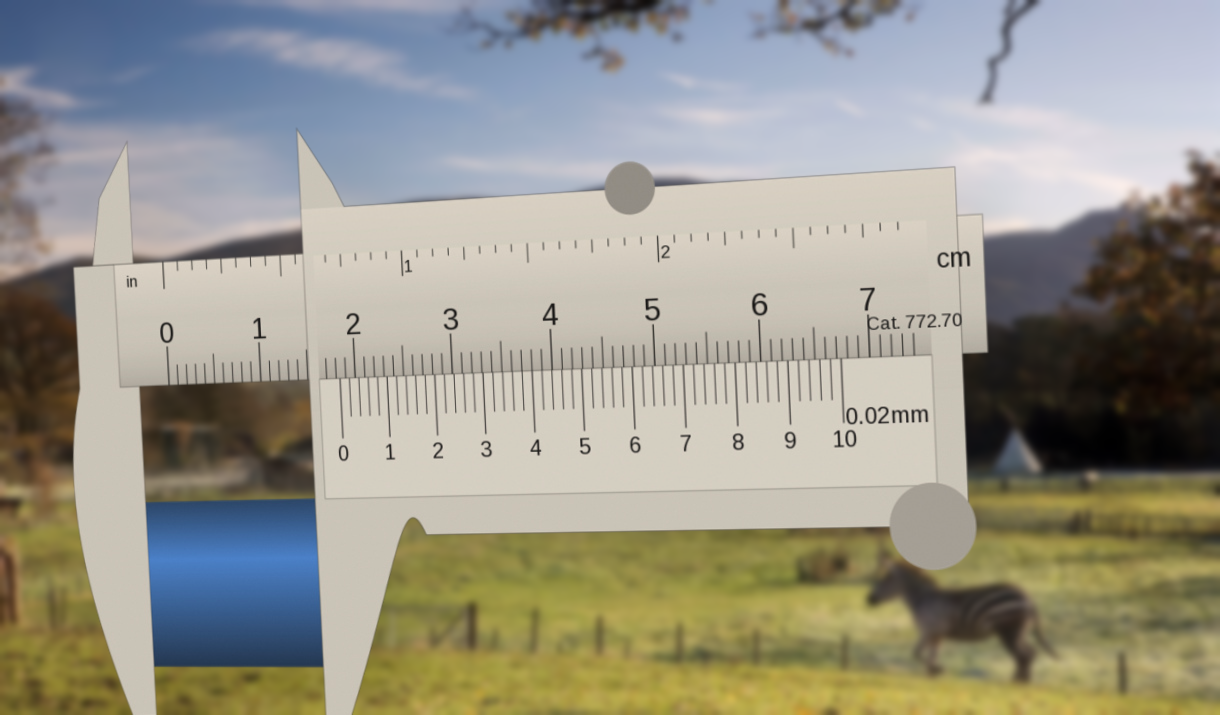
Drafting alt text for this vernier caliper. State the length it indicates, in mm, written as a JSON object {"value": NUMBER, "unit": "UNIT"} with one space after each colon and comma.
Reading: {"value": 18.4, "unit": "mm"}
